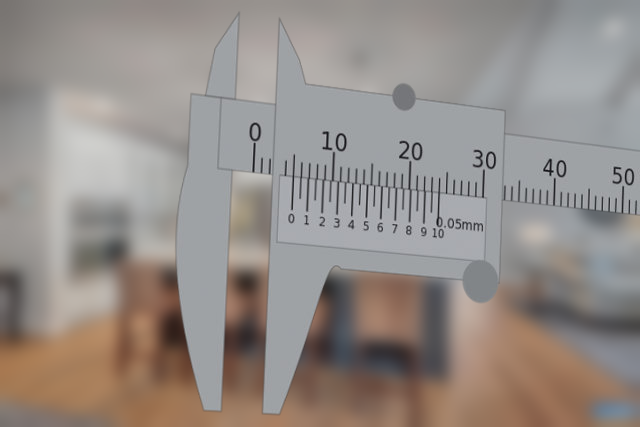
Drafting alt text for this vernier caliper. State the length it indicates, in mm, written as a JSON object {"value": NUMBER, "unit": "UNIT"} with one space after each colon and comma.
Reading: {"value": 5.0, "unit": "mm"}
